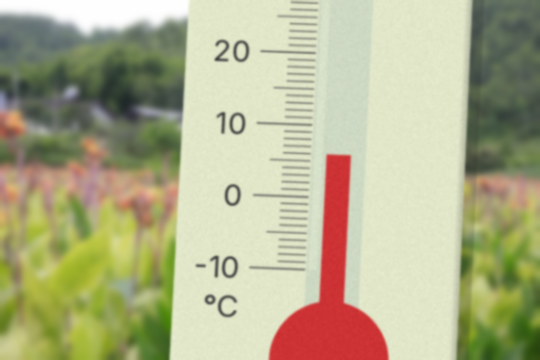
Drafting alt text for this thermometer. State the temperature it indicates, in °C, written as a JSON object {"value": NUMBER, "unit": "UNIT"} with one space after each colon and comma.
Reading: {"value": 6, "unit": "°C"}
